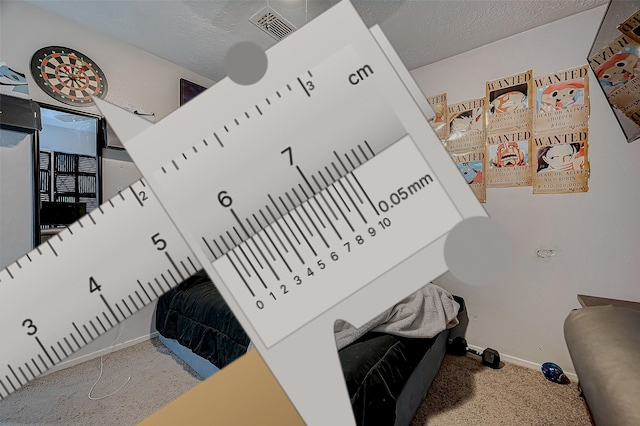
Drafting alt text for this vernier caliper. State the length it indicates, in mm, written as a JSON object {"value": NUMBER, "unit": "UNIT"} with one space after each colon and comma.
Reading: {"value": 56.4, "unit": "mm"}
